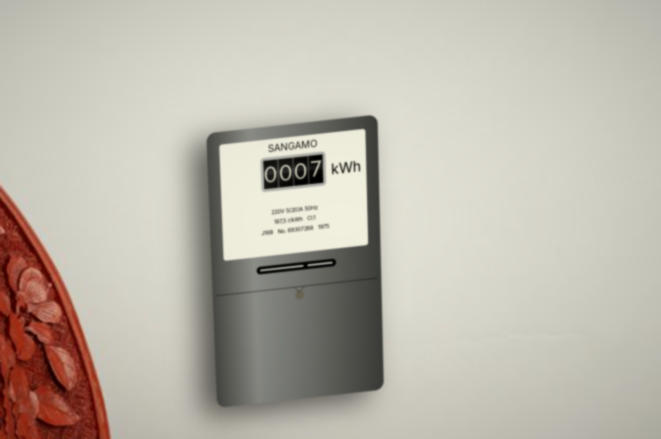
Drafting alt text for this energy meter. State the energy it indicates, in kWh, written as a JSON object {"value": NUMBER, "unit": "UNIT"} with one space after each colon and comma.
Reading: {"value": 7, "unit": "kWh"}
